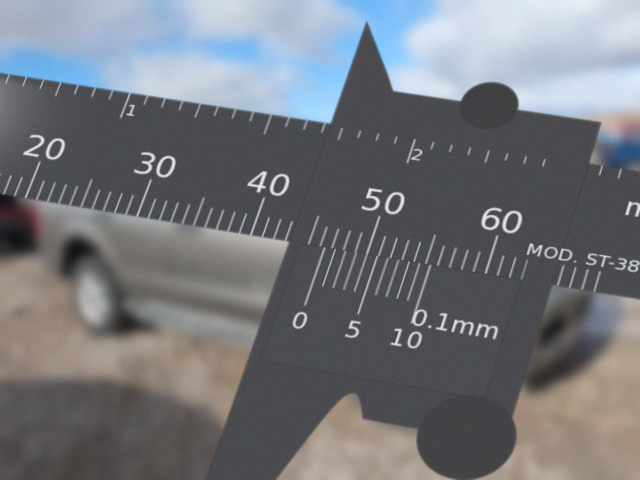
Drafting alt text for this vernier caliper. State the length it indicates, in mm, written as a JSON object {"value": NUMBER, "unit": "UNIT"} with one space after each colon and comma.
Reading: {"value": 46.4, "unit": "mm"}
